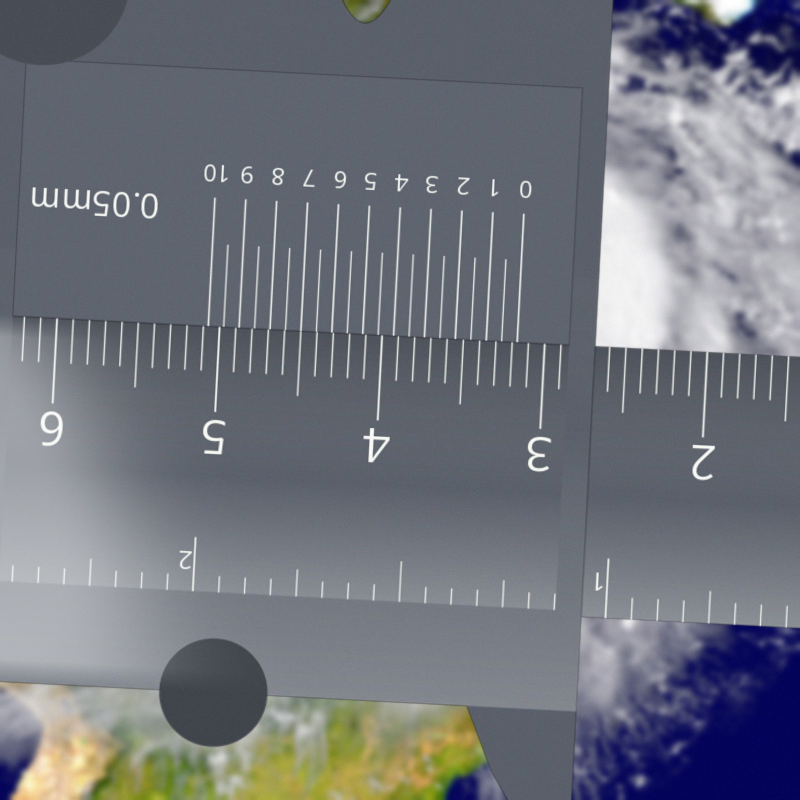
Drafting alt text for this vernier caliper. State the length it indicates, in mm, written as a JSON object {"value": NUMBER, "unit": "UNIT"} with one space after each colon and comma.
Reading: {"value": 31.7, "unit": "mm"}
